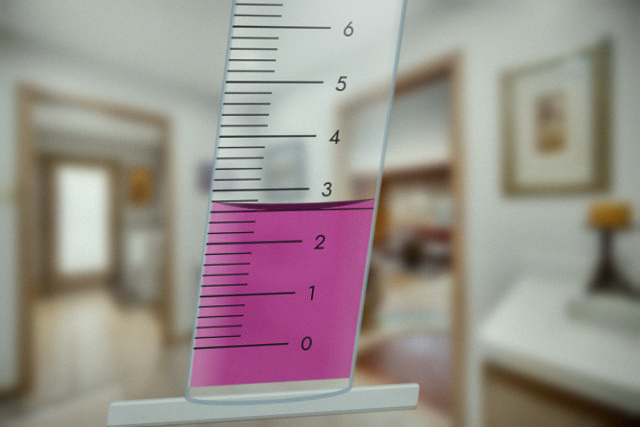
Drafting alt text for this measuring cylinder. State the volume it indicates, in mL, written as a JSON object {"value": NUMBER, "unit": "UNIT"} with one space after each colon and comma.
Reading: {"value": 2.6, "unit": "mL"}
